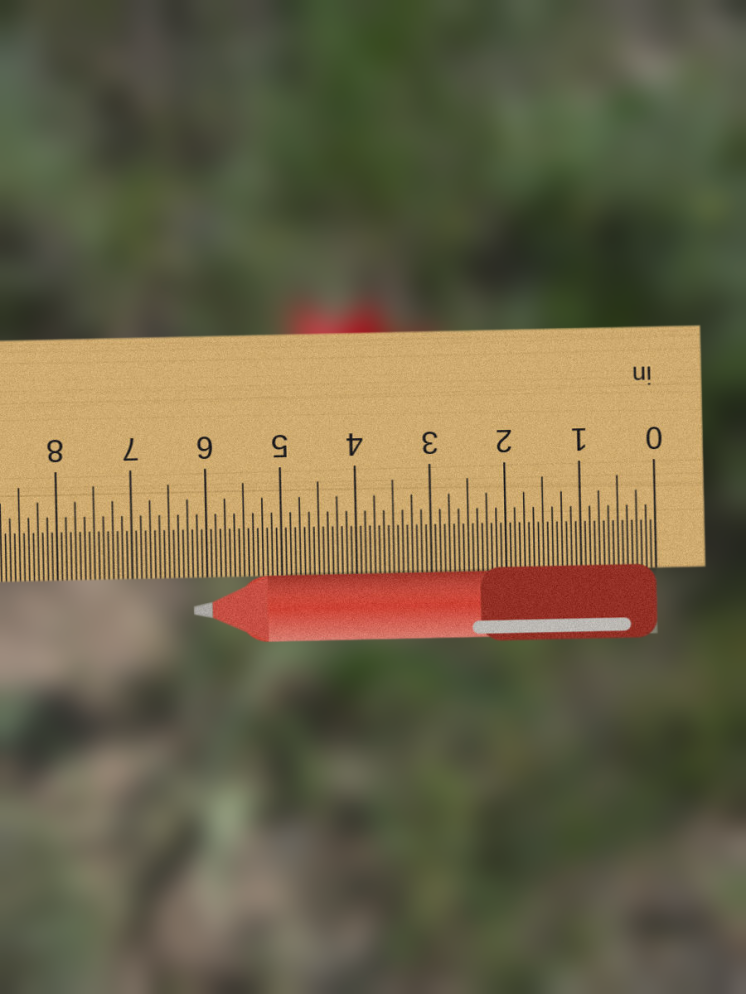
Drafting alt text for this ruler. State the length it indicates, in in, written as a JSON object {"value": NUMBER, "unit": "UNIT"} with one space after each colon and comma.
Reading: {"value": 6.1875, "unit": "in"}
